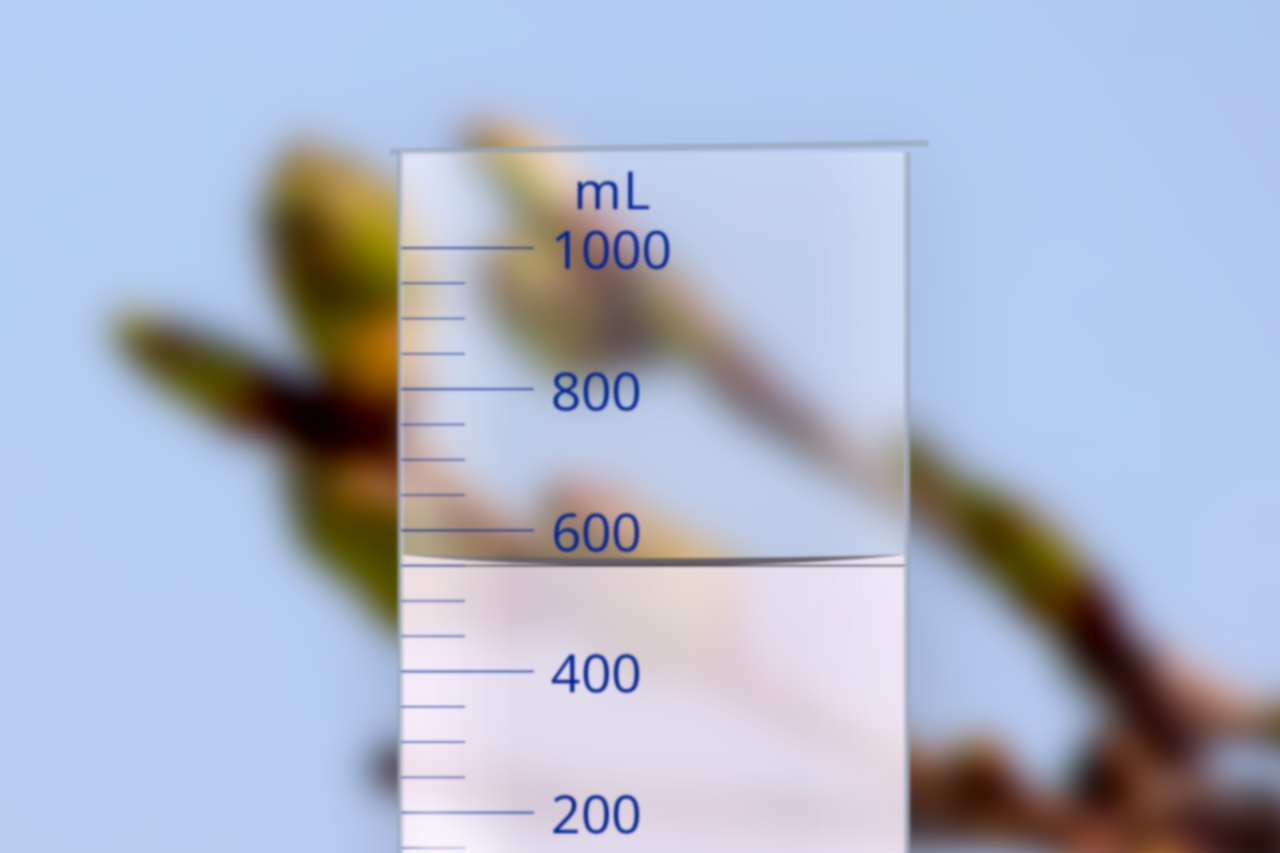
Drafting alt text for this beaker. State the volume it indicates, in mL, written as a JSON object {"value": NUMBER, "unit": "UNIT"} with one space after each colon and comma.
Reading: {"value": 550, "unit": "mL"}
